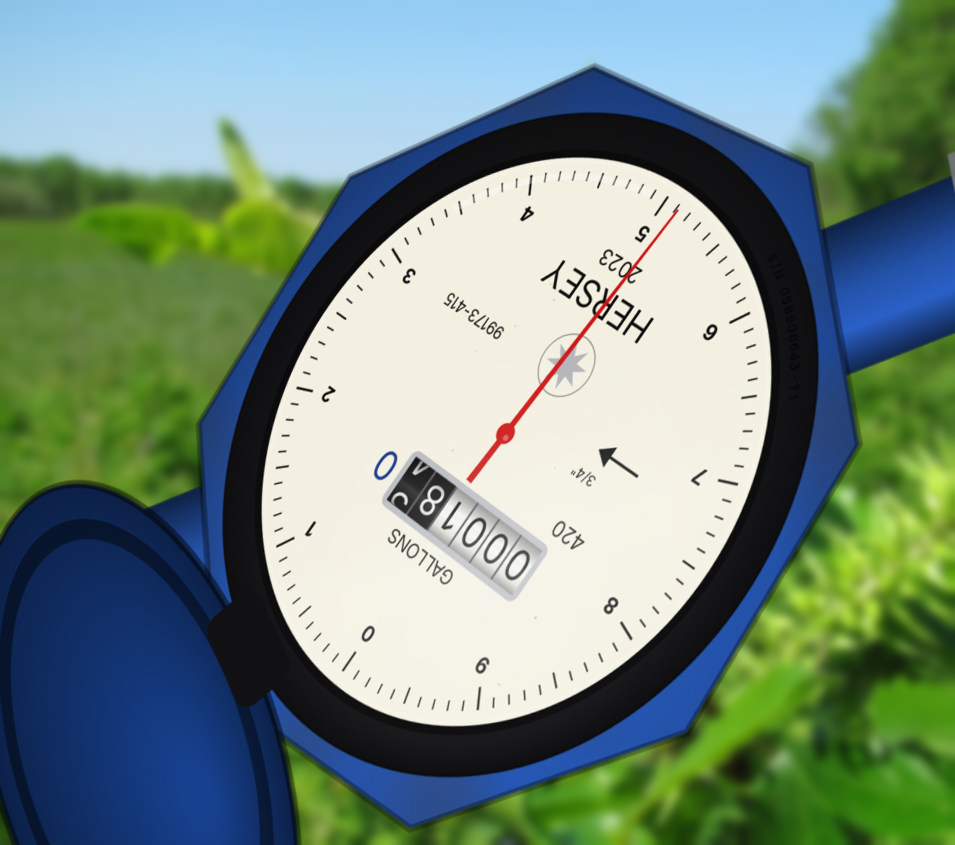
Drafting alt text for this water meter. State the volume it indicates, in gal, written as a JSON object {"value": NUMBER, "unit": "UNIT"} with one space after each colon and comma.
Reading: {"value": 1835.1, "unit": "gal"}
